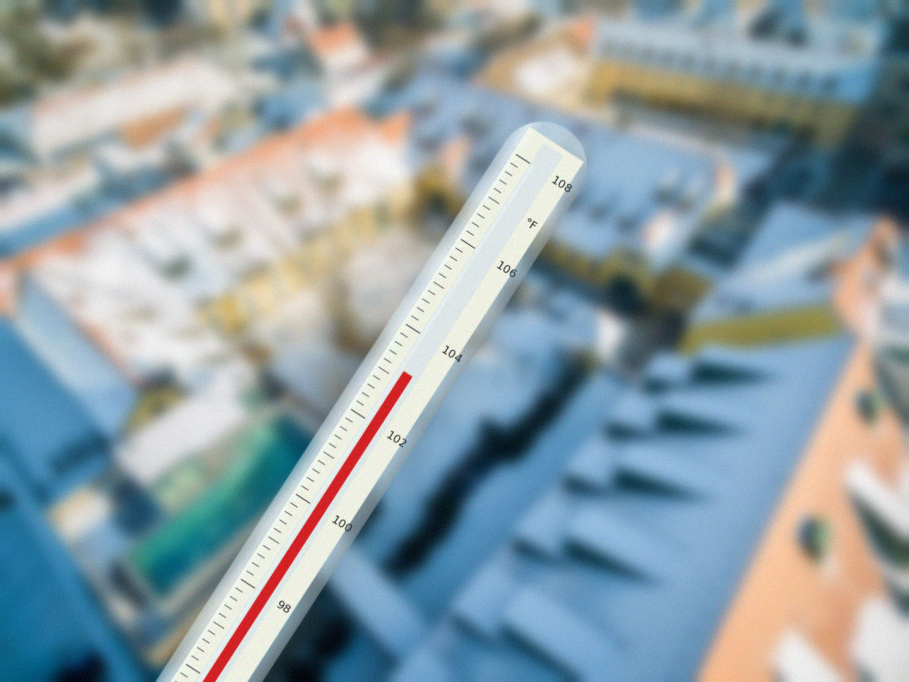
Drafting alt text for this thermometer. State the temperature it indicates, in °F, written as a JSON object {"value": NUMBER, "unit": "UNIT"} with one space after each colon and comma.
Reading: {"value": 103.2, "unit": "°F"}
